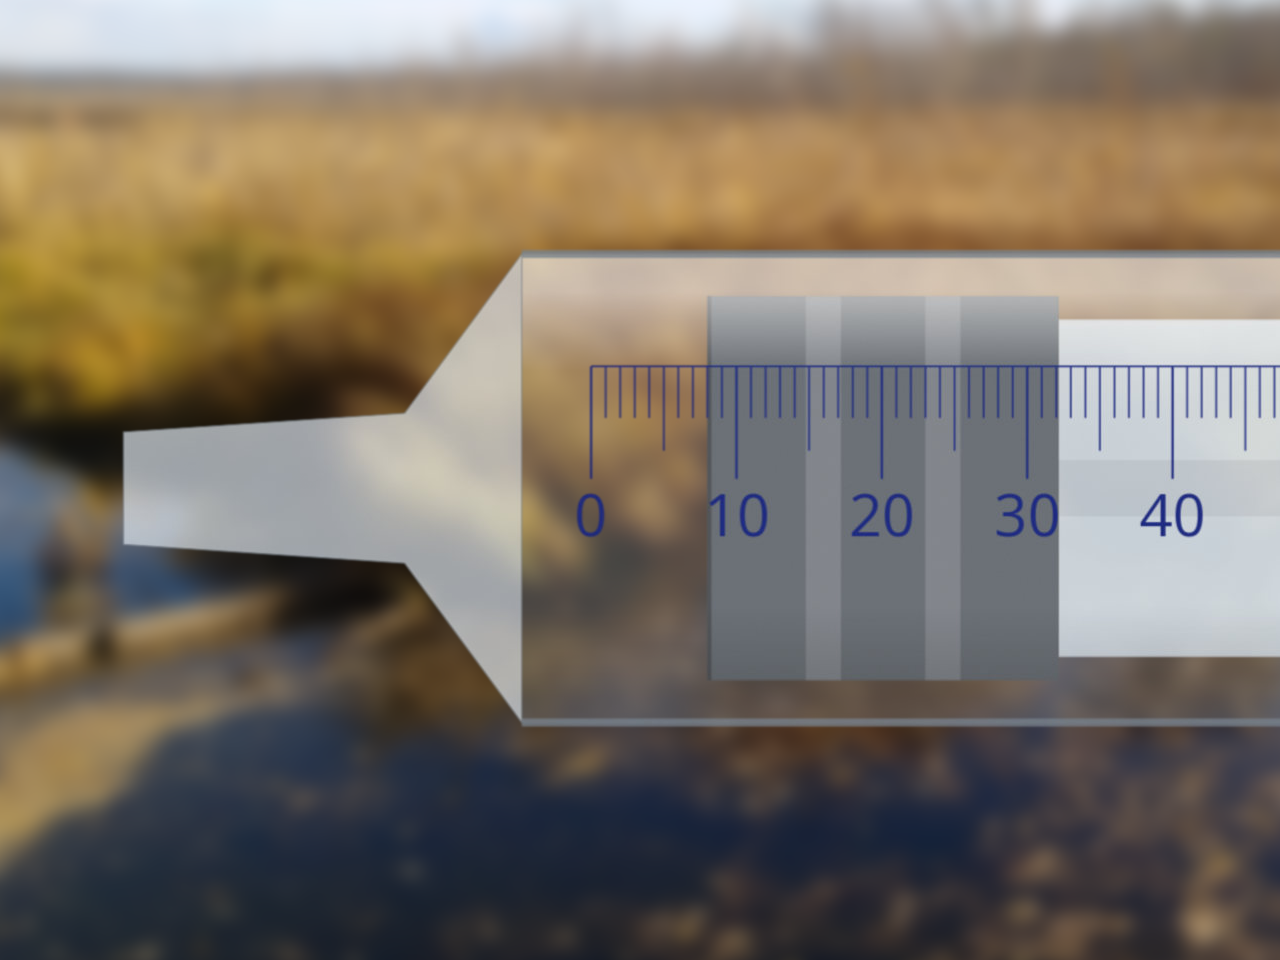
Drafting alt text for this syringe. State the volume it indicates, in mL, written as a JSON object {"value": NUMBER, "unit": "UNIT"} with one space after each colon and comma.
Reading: {"value": 8, "unit": "mL"}
